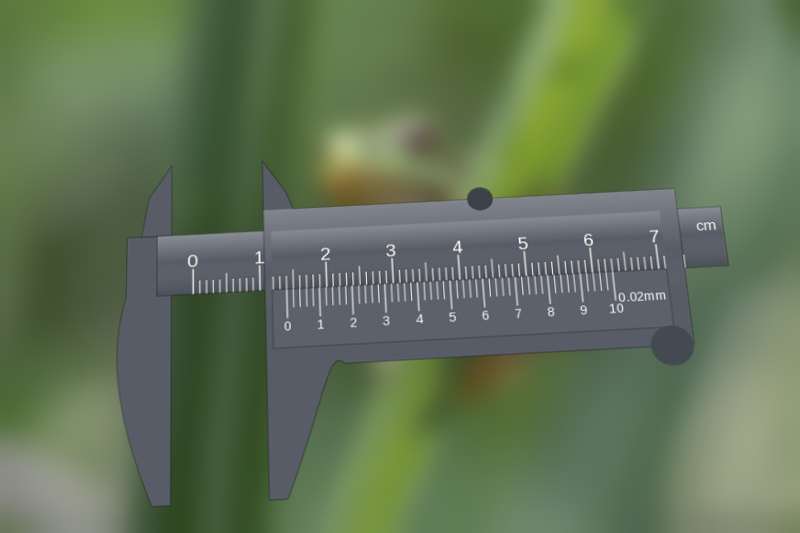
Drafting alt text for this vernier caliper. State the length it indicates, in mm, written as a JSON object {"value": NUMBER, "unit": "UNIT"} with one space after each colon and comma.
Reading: {"value": 14.0, "unit": "mm"}
